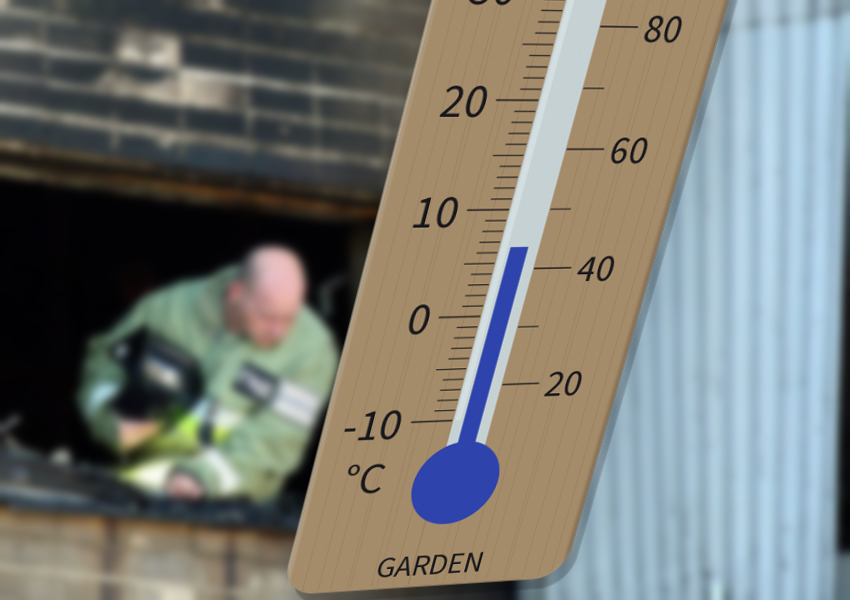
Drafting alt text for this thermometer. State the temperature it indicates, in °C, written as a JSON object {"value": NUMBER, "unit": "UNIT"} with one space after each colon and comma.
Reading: {"value": 6.5, "unit": "°C"}
